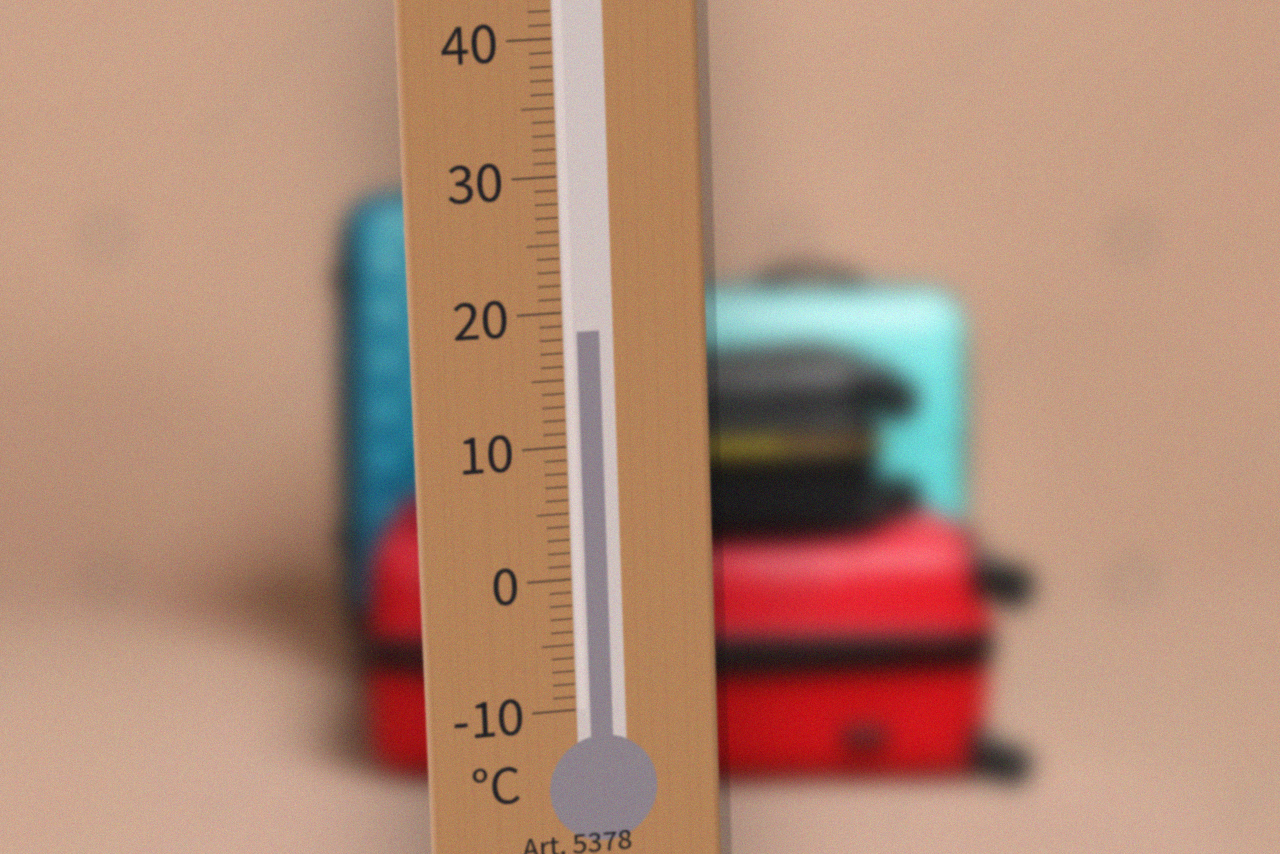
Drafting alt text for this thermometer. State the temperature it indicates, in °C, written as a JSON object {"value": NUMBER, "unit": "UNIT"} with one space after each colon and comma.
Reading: {"value": 18.5, "unit": "°C"}
